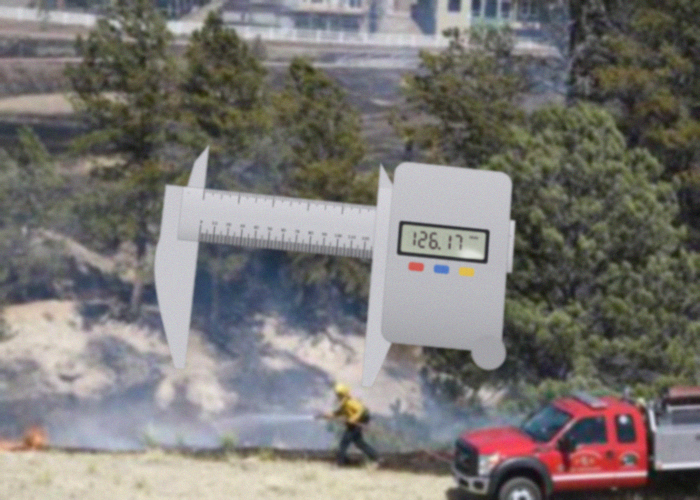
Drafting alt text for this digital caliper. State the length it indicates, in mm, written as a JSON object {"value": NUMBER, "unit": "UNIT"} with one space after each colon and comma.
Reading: {"value": 126.17, "unit": "mm"}
